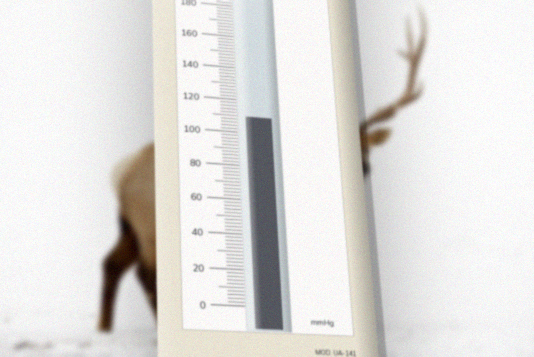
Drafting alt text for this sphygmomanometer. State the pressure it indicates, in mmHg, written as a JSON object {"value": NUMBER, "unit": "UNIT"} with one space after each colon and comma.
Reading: {"value": 110, "unit": "mmHg"}
